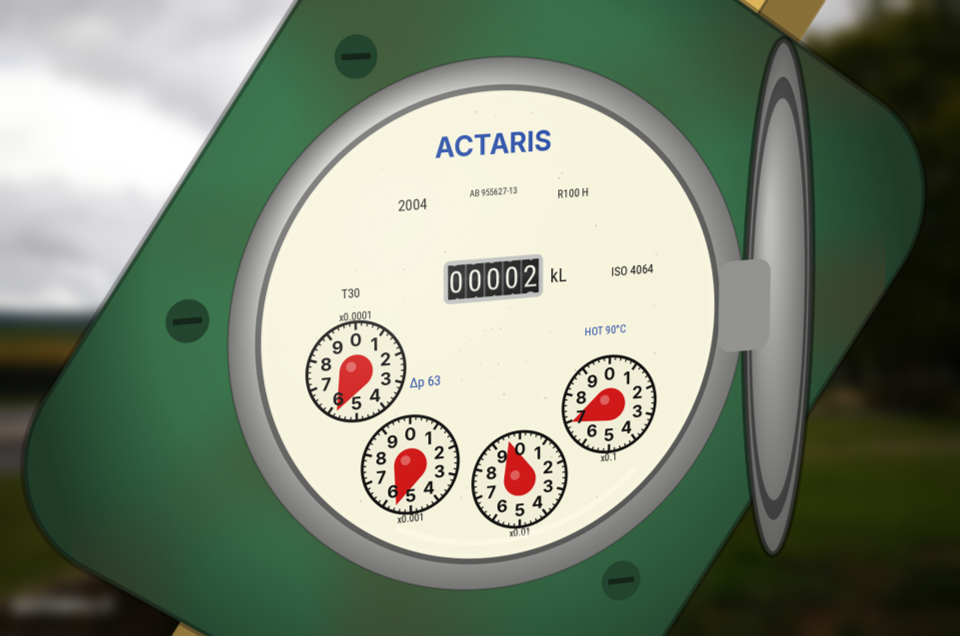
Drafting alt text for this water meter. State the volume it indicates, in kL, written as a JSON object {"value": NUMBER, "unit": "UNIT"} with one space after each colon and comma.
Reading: {"value": 2.6955, "unit": "kL"}
